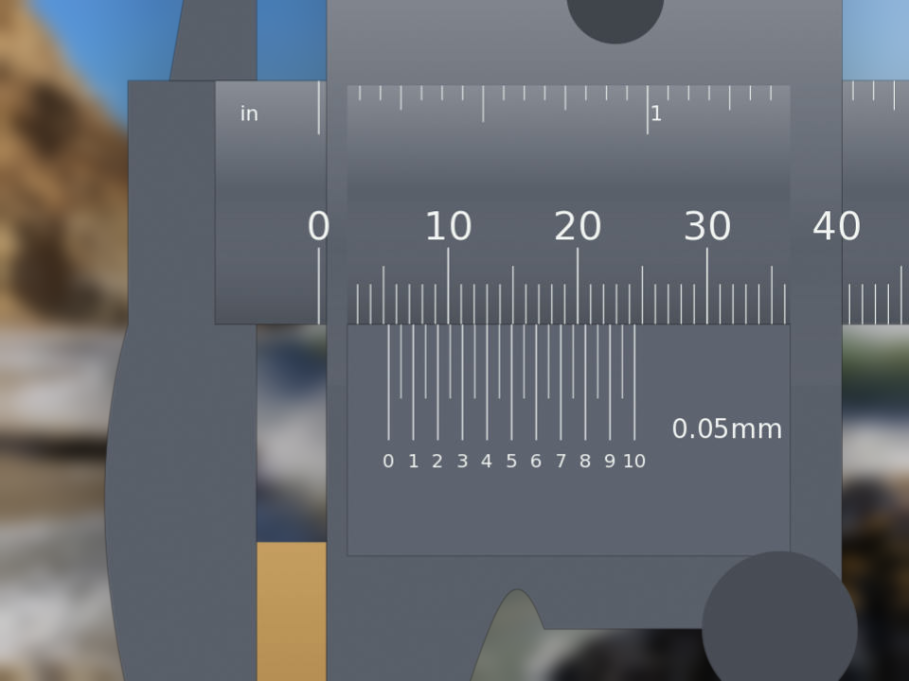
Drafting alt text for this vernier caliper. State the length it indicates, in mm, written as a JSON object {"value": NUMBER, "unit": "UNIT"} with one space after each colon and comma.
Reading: {"value": 5.4, "unit": "mm"}
